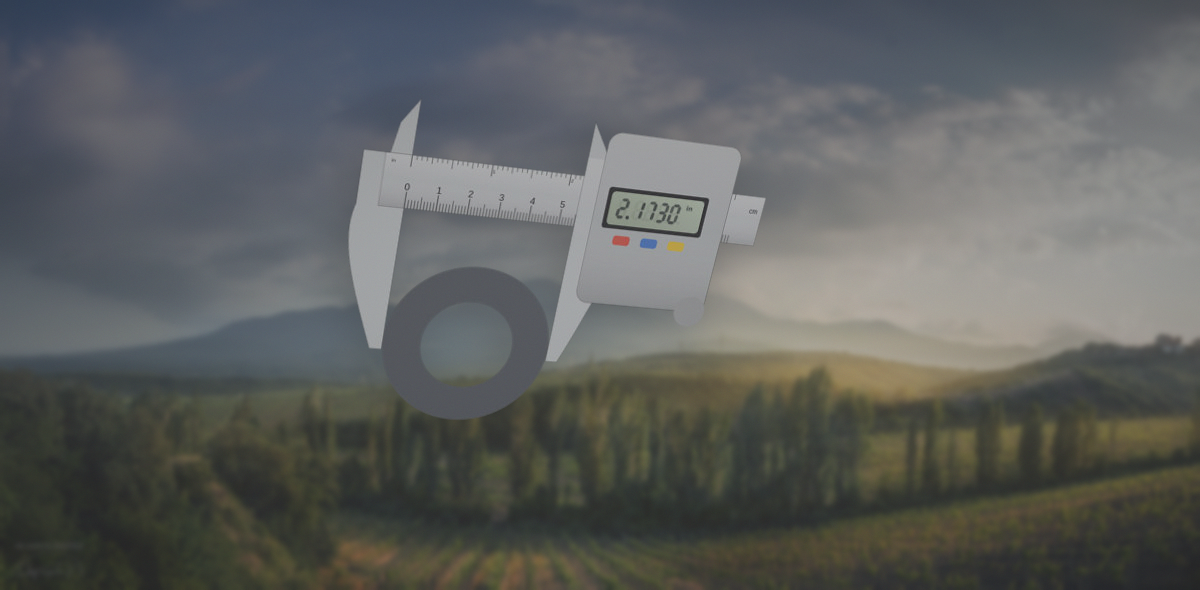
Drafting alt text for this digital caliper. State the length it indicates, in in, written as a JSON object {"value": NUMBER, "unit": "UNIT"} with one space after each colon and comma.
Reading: {"value": 2.1730, "unit": "in"}
